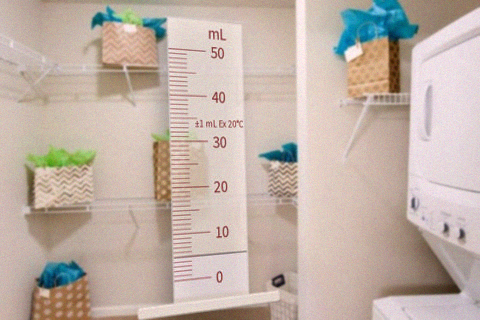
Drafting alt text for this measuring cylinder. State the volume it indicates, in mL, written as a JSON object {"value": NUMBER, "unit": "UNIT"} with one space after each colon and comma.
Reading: {"value": 5, "unit": "mL"}
